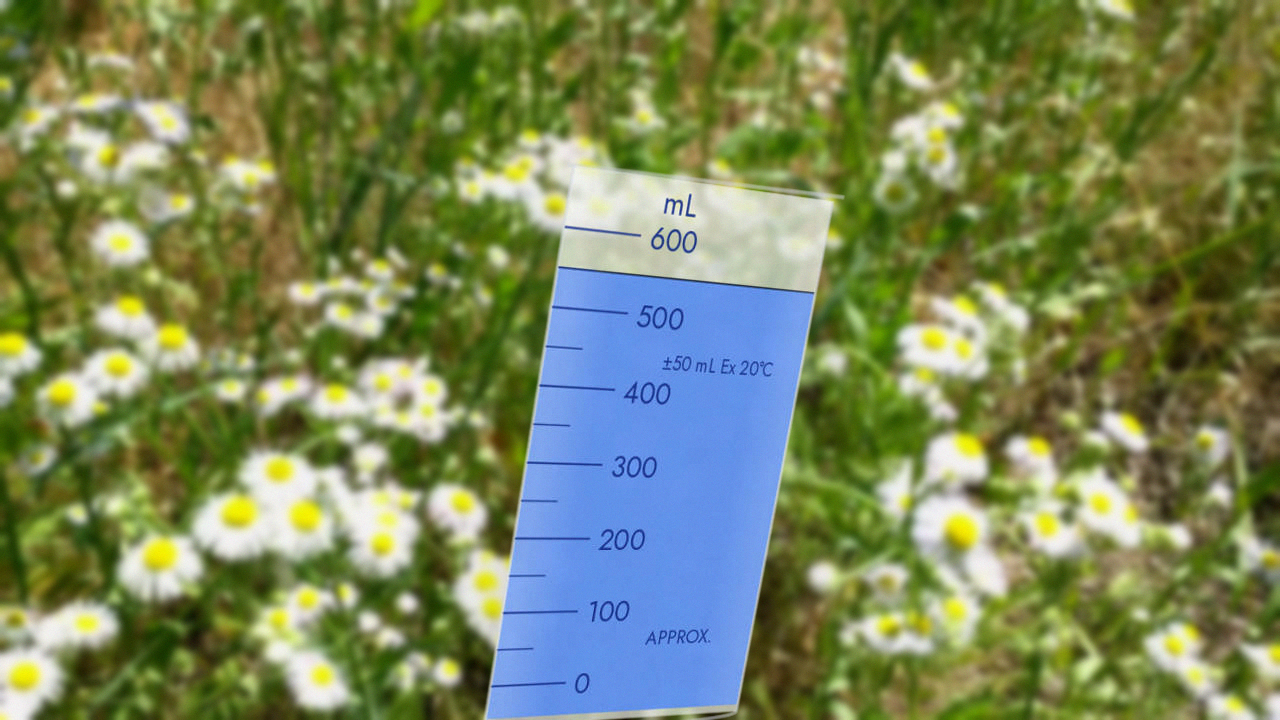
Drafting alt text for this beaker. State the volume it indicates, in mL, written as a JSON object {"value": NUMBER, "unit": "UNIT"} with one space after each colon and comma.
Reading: {"value": 550, "unit": "mL"}
